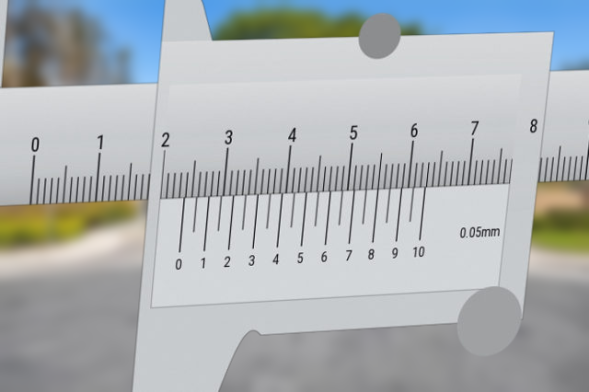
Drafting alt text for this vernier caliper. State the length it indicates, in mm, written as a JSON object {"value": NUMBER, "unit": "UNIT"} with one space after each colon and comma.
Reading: {"value": 23.8, "unit": "mm"}
